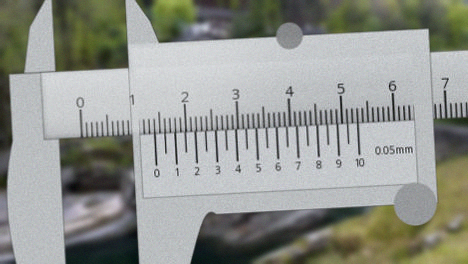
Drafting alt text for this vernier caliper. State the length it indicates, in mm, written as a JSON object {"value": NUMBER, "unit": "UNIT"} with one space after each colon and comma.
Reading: {"value": 14.0, "unit": "mm"}
